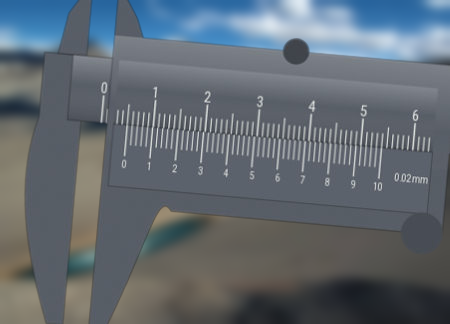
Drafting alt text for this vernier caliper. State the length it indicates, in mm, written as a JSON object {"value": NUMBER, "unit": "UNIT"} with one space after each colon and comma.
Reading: {"value": 5.0, "unit": "mm"}
